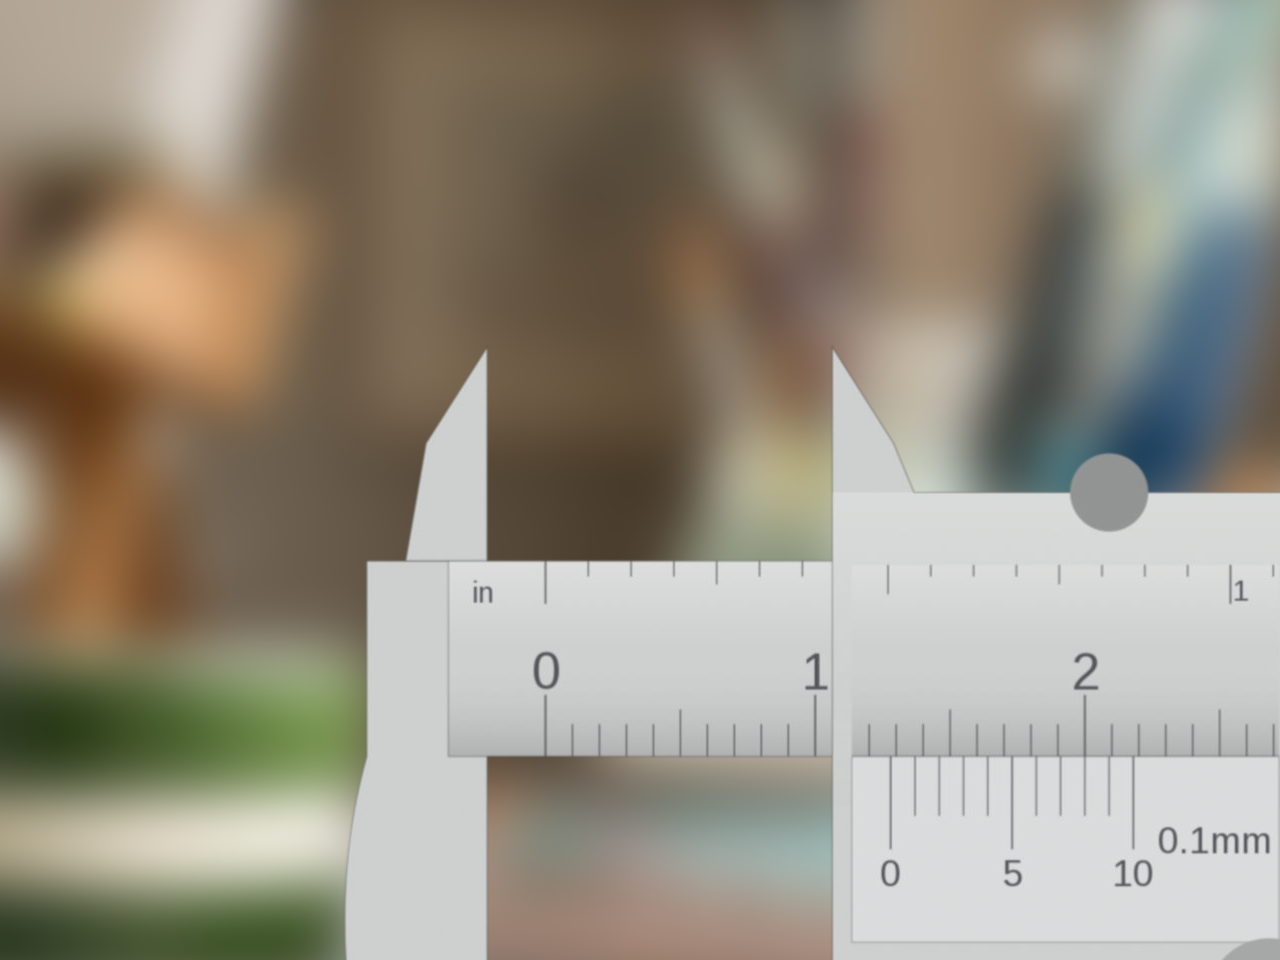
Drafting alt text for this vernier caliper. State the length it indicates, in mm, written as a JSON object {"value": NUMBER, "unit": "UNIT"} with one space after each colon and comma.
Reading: {"value": 12.8, "unit": "mm"}
